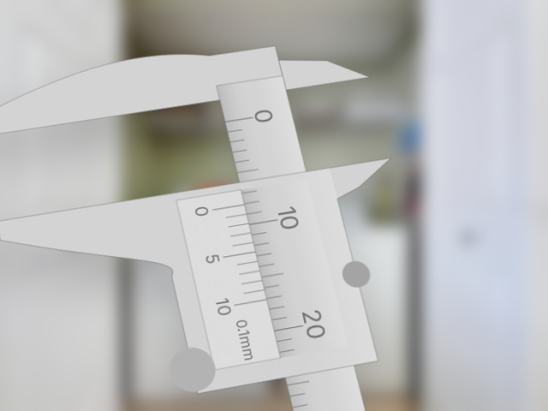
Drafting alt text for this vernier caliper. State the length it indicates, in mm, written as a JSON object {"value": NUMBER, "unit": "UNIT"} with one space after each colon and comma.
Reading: {"value": 8.1, "unit": "mm"}
